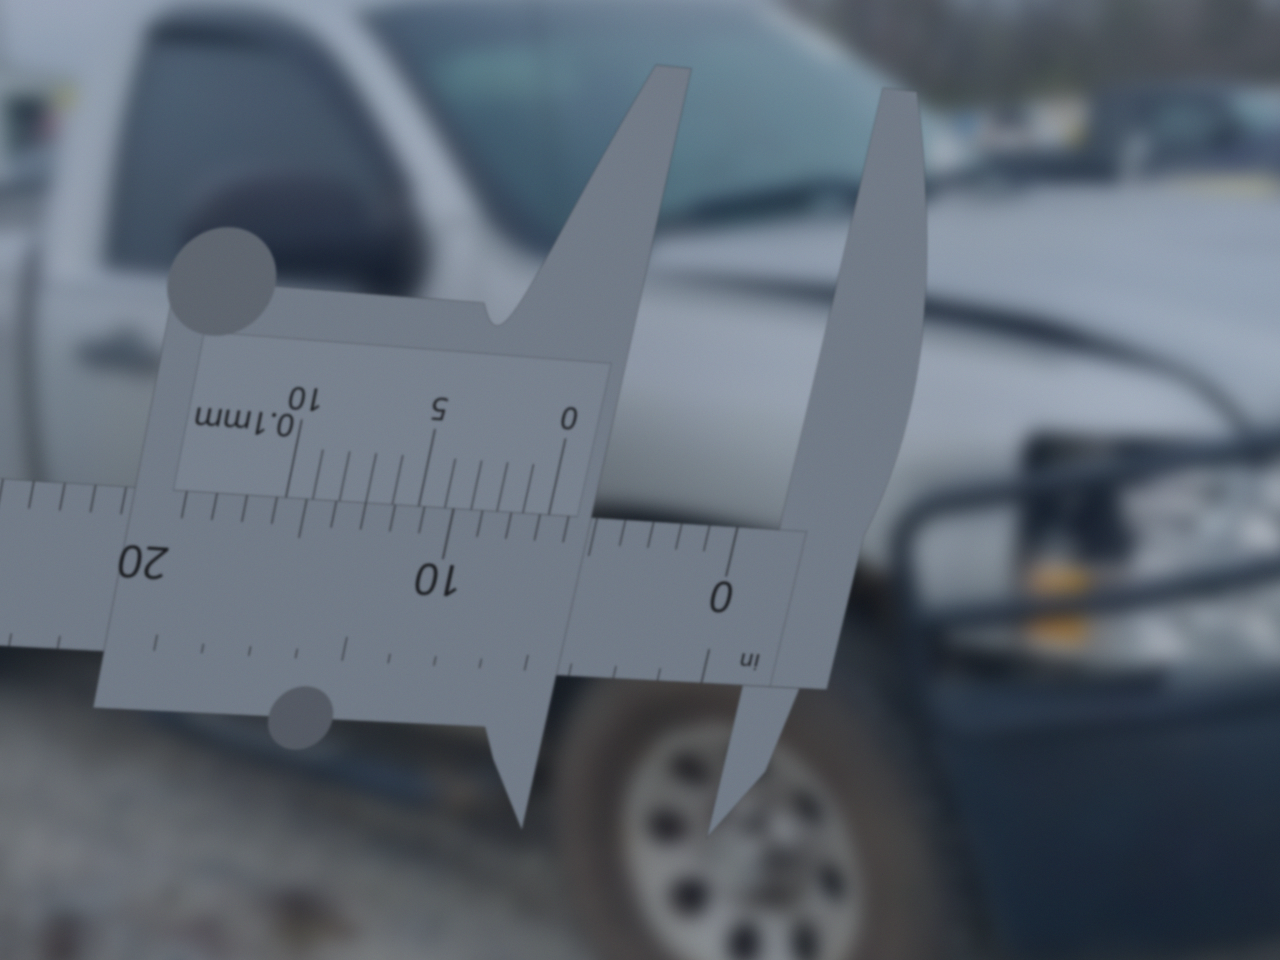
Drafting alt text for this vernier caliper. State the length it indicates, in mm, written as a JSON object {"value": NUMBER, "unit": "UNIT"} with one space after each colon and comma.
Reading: {"value": 6.7, "unit": "mm"}
